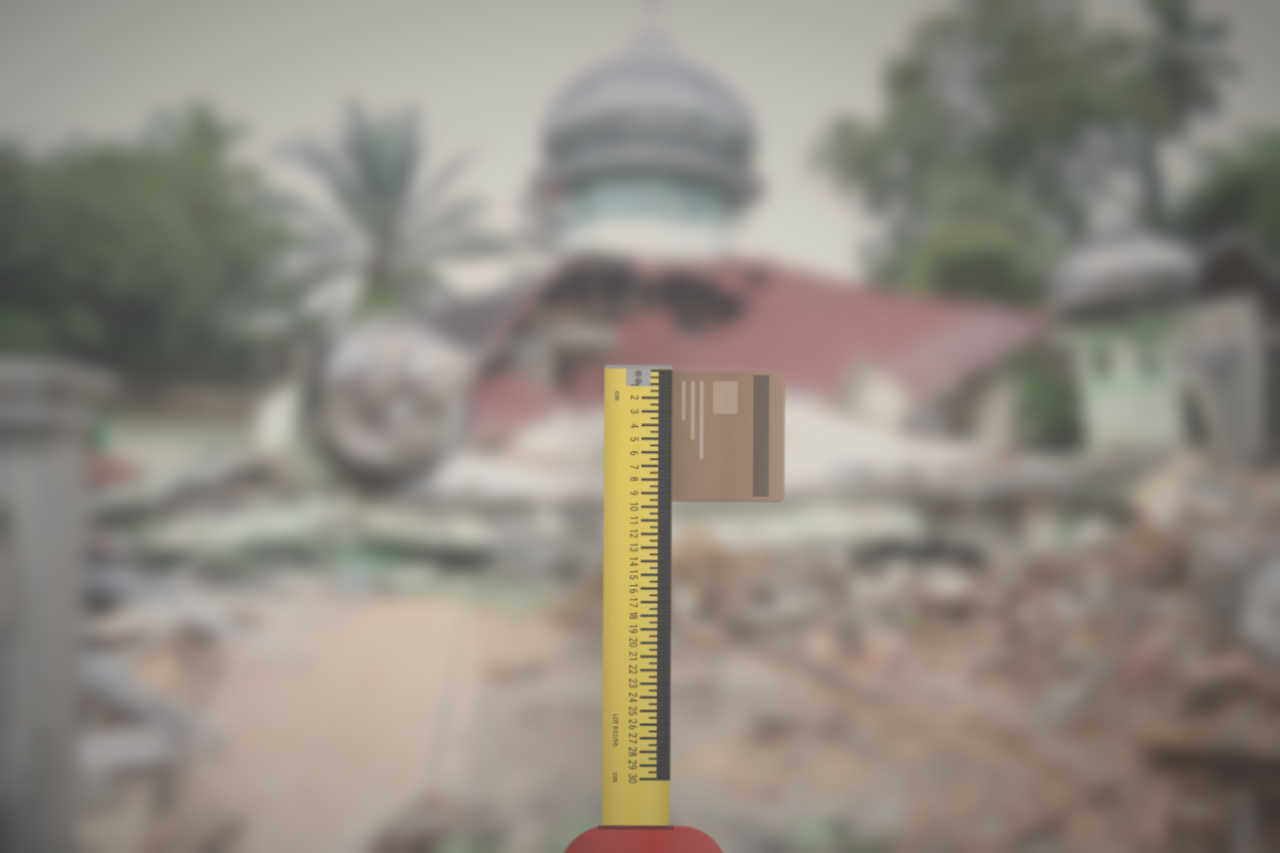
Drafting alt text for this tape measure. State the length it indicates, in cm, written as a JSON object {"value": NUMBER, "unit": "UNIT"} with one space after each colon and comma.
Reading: {"value": 9.5, "unit": "cm"}
